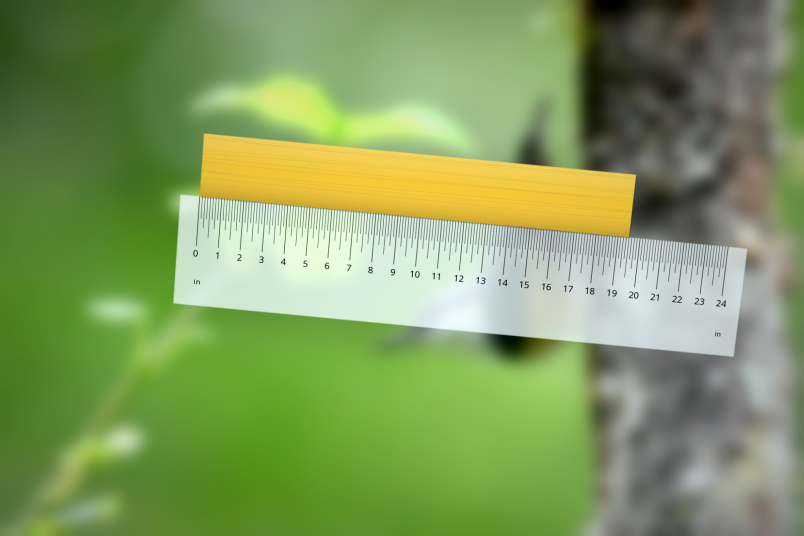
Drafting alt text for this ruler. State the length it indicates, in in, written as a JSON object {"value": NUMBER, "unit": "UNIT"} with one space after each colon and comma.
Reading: {"value": 19.5, "unit": "in"}
